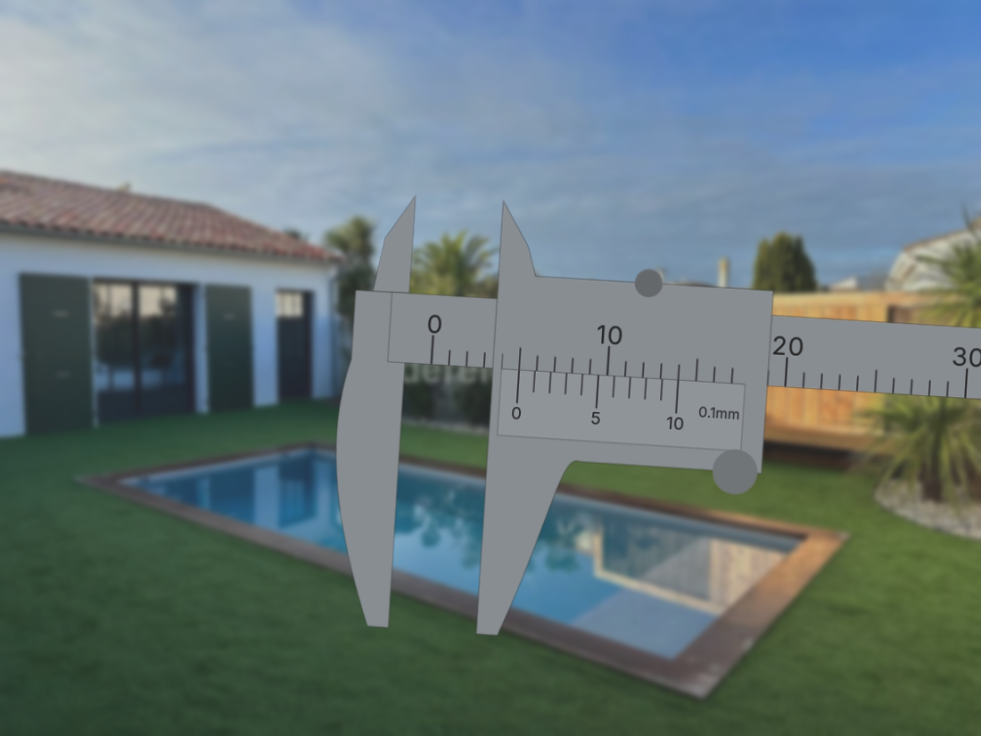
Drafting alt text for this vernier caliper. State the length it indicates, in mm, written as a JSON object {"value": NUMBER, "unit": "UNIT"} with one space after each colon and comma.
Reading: {"value": 5.0, "unit": "mm"}
